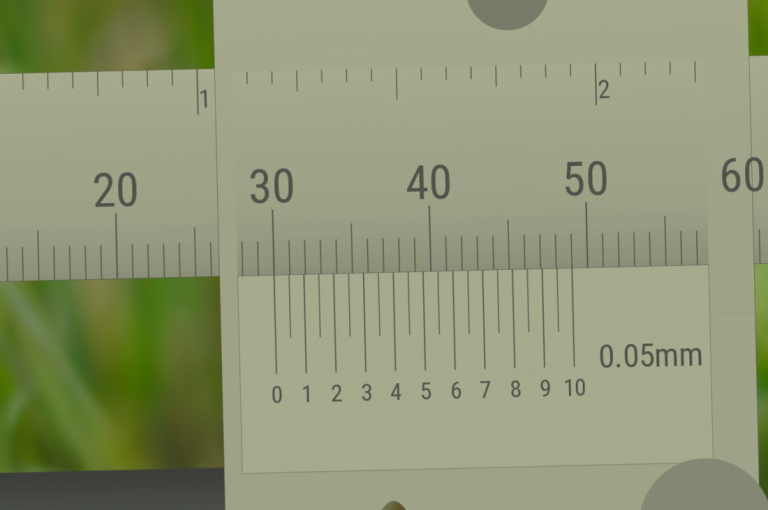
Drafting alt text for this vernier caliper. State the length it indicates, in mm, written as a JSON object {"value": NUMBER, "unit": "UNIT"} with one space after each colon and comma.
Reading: {"value": 30.0, "unit": "mm"}
